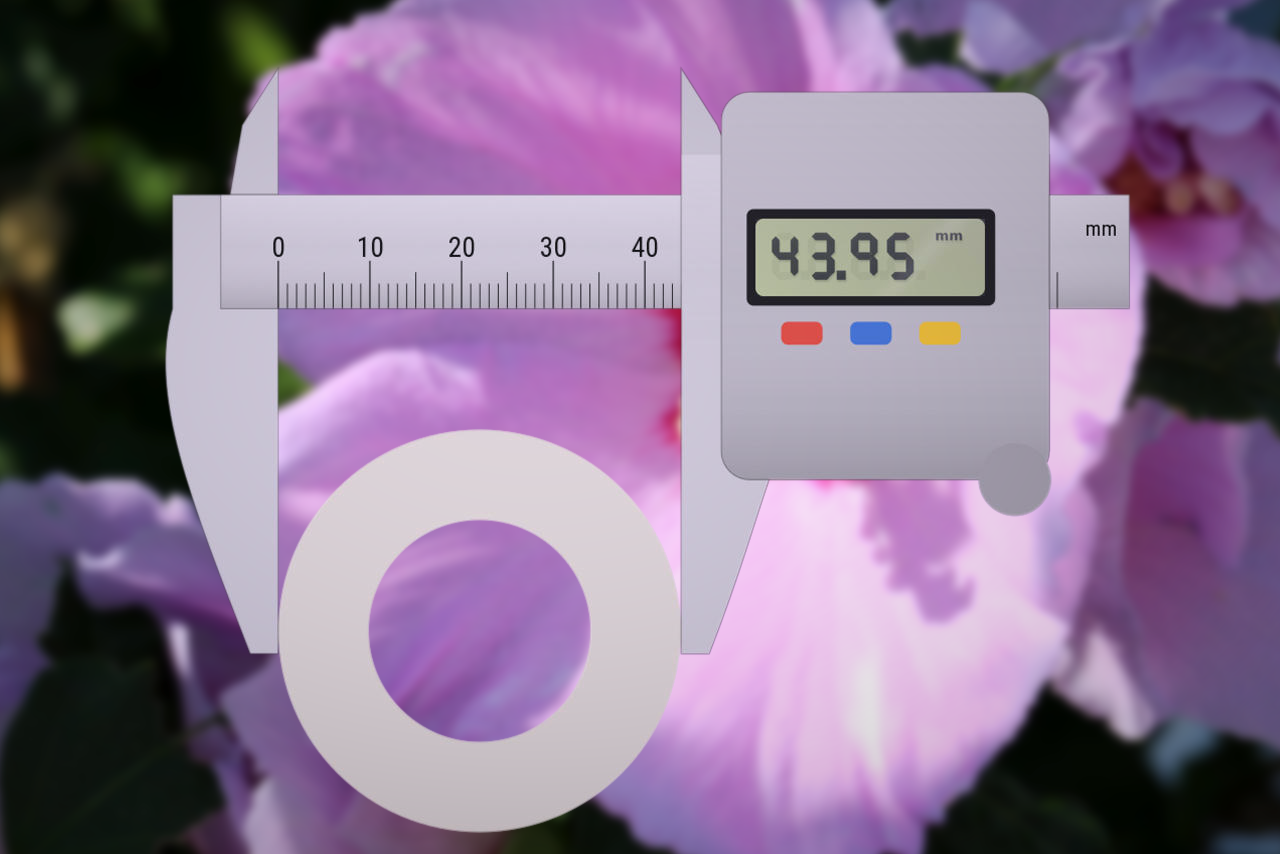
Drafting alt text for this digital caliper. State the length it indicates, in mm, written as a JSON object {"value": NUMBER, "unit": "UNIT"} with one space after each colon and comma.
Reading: {"value": 43.95, "unit": "mm"}
